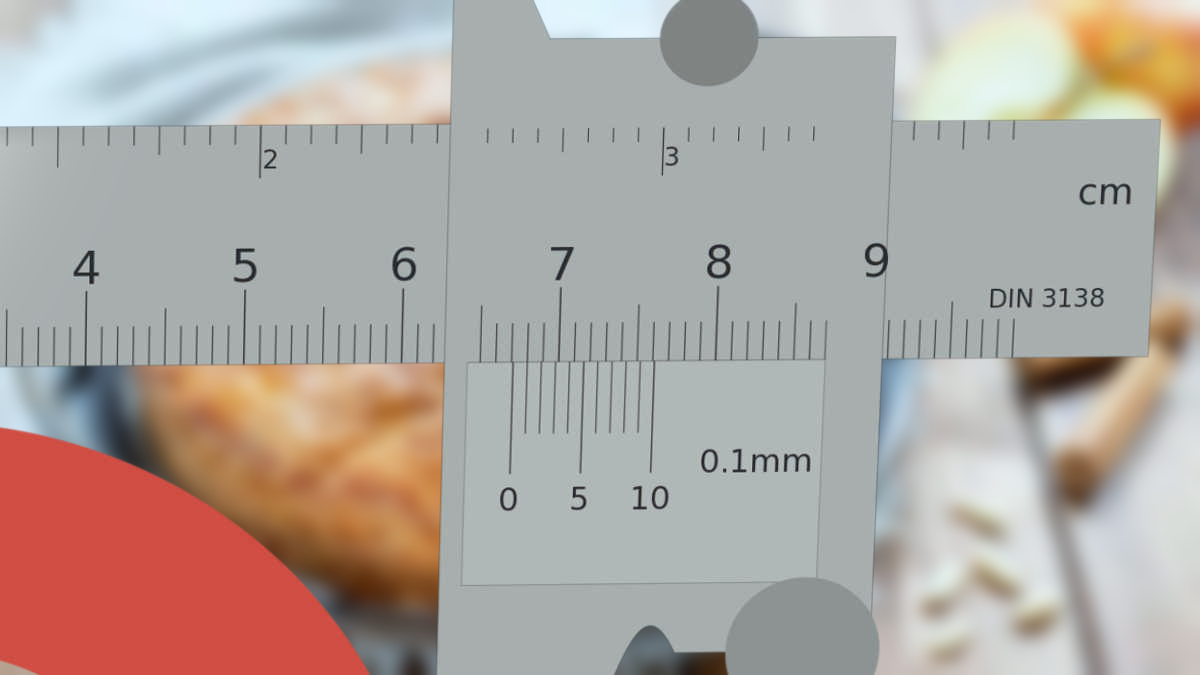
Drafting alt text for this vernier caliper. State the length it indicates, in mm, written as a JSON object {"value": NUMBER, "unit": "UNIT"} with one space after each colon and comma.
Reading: {"value": 67.1, "unit": "mm"}
